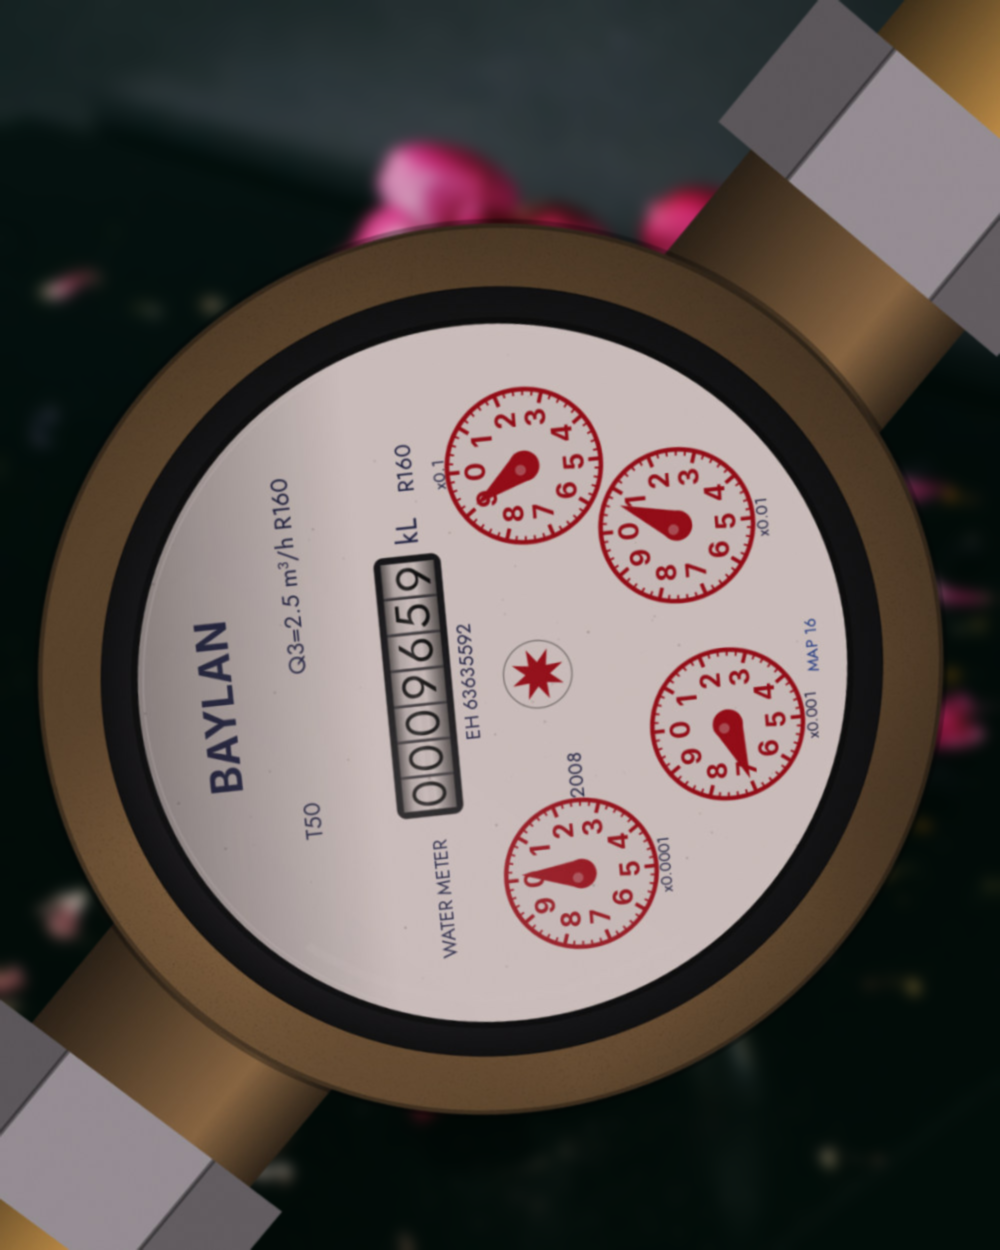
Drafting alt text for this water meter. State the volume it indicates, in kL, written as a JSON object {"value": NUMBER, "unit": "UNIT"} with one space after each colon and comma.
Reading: {"value": 9658.9070, "unit": "kL"}
